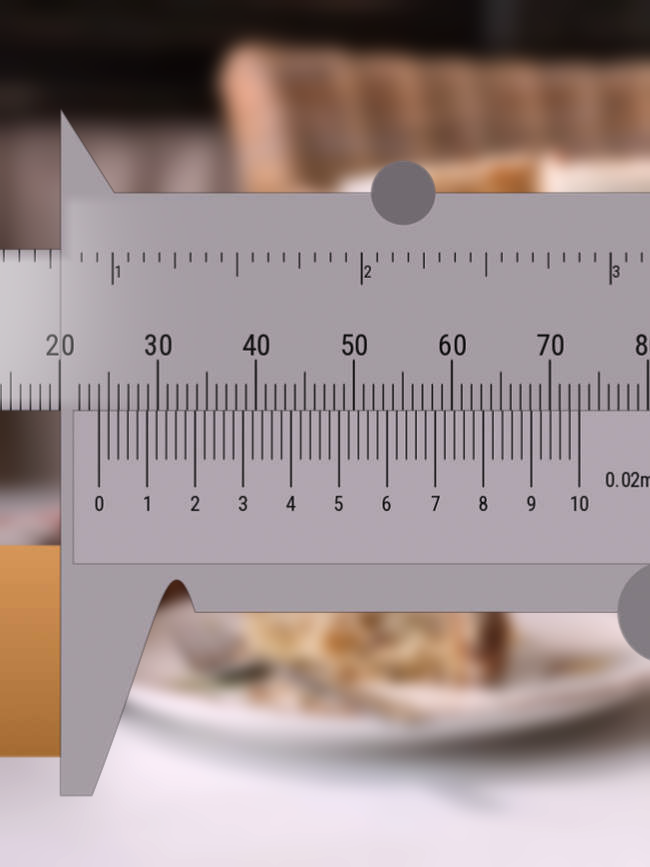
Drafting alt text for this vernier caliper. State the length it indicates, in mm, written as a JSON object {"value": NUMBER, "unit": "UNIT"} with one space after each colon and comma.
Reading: {"value": 24.0, "unit": "mm"}
